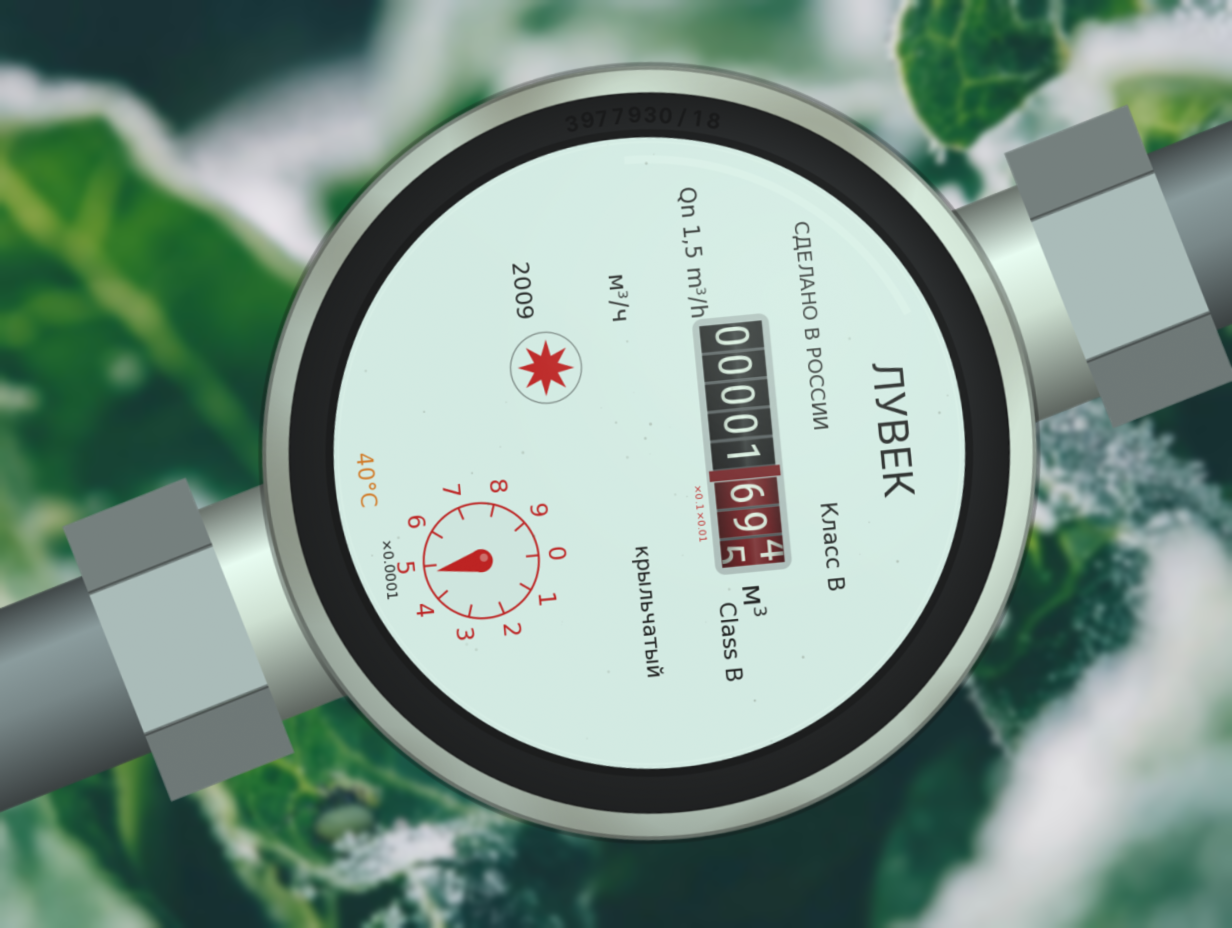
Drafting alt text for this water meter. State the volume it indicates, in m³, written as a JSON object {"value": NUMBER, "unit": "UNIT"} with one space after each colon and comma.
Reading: {"value": 1.6944, "unit": "m³"}
